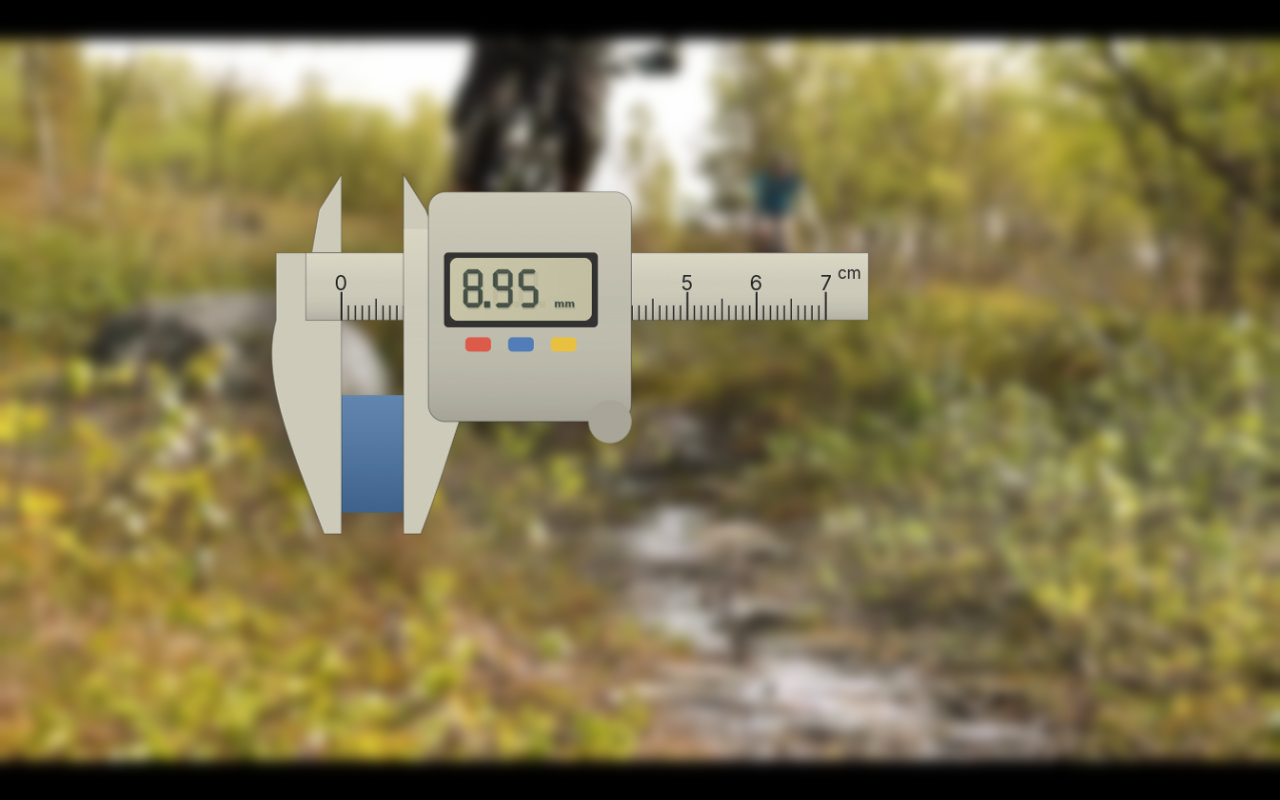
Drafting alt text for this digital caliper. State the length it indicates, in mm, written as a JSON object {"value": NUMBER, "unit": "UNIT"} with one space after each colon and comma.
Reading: {"value": 8.95, "unit": "mm"}
